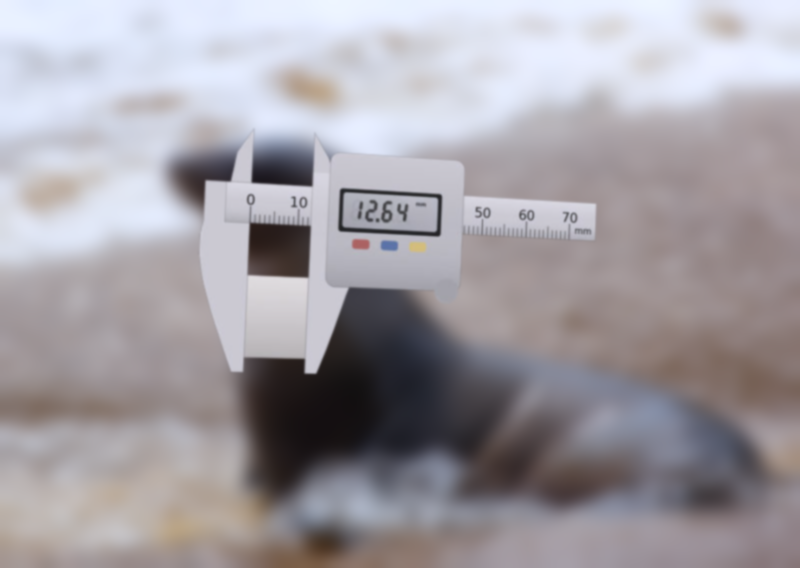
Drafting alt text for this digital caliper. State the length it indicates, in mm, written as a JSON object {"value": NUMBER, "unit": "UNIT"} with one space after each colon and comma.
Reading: {"value": 12.64, "unit": "mm"}
